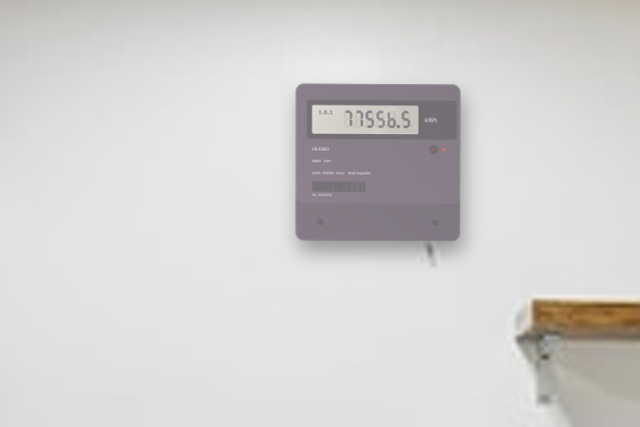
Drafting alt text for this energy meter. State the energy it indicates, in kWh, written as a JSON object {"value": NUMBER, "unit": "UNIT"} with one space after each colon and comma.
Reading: {"value": 77556.5, "unit": "kWh"}
